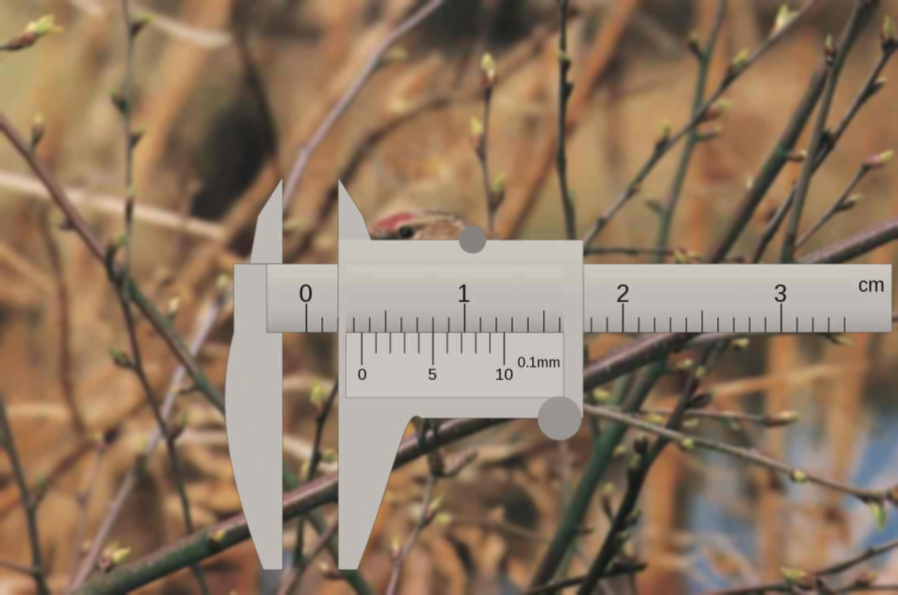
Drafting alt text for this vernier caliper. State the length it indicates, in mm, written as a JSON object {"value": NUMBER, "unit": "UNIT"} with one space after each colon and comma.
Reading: {"value": 3.5, "unit": "mm"}
